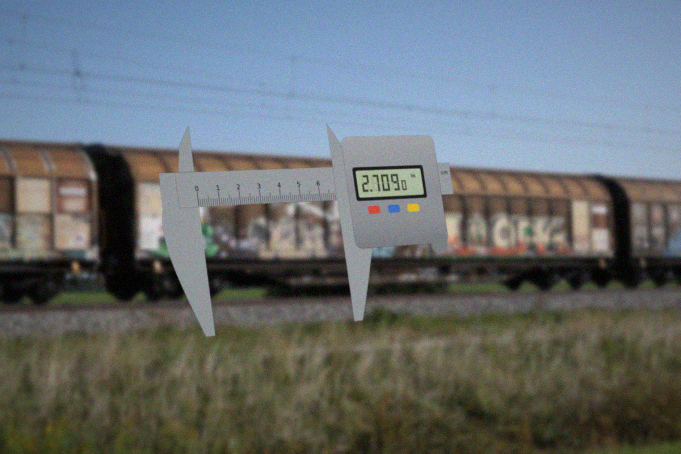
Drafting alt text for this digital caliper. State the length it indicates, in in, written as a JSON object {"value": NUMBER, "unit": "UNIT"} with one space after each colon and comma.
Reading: {"value": 2.7090, "unit": "in"}
